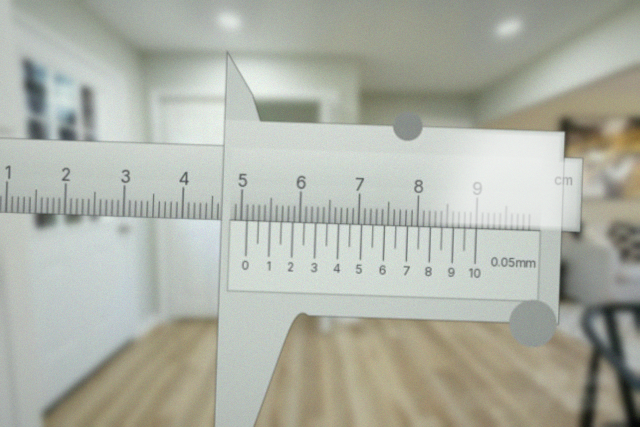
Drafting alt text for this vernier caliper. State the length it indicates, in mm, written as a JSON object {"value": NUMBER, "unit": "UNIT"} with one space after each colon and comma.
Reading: {"value": 51.0, "unit": "mm"}
